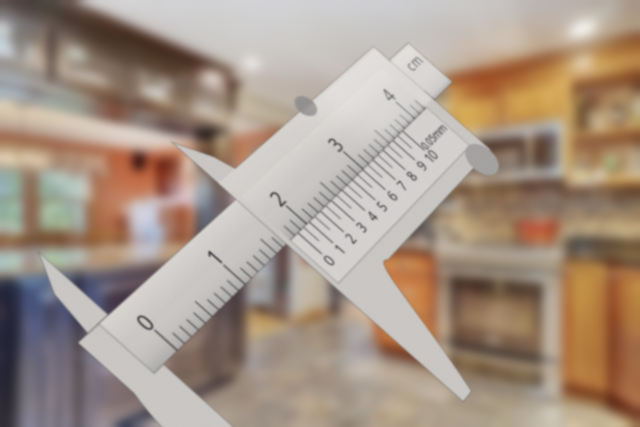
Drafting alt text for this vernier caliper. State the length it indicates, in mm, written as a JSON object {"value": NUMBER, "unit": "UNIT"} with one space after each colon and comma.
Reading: {"value": 18.5, "unit": "mm"}
